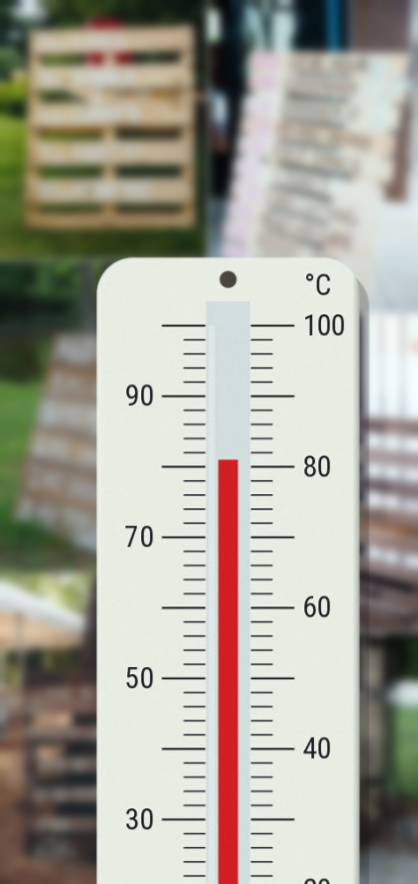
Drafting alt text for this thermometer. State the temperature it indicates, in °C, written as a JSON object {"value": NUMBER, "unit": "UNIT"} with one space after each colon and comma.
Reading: {"value": 81, "unit": "°C"}
